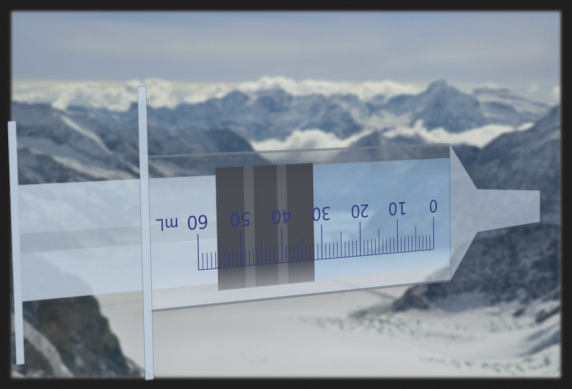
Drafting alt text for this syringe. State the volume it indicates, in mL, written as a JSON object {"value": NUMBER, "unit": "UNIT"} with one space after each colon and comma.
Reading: {"value": 32, "unit": "mL"}
